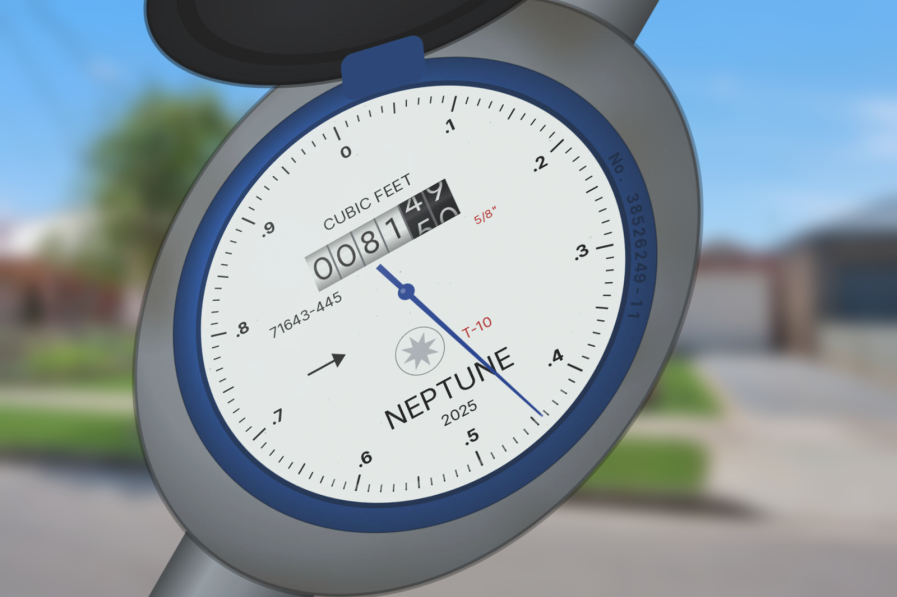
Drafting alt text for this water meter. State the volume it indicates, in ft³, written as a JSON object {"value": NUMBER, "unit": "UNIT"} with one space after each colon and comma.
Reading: {"value": 8149.44, "unit": "ft³"}
